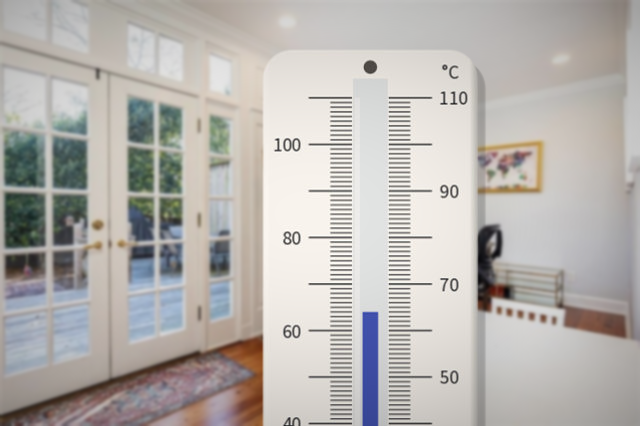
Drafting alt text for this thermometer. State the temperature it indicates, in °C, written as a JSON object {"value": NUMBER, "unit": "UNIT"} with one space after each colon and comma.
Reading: {"value": 64, "unit": "°C"}
